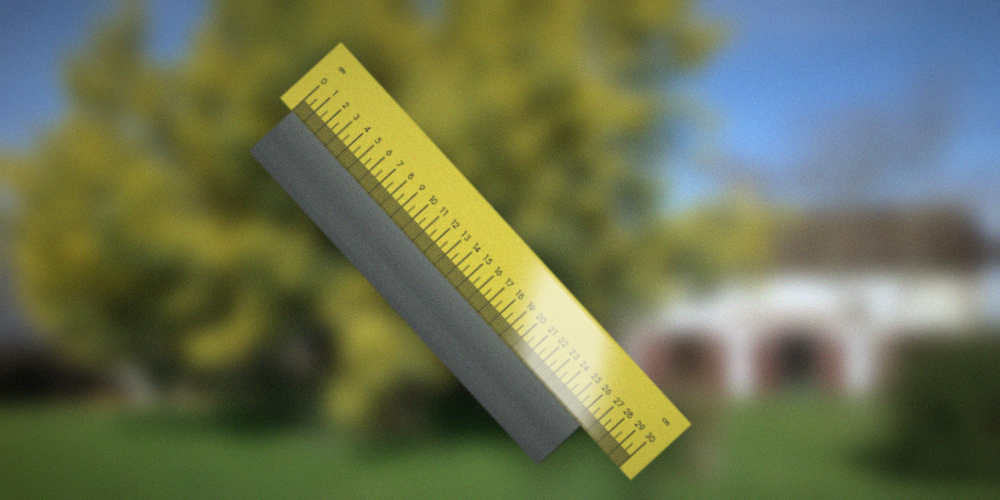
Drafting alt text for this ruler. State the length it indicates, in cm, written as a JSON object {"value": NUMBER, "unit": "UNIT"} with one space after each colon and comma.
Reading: {"value": 26.5, "unit": "cm"}
